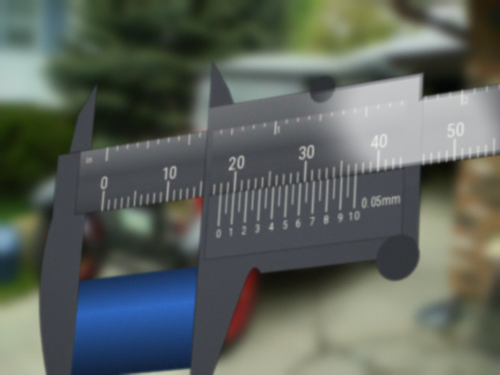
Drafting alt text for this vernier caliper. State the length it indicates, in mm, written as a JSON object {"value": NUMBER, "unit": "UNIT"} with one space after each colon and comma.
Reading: {"value": 18.0, "unit": "mm"}
